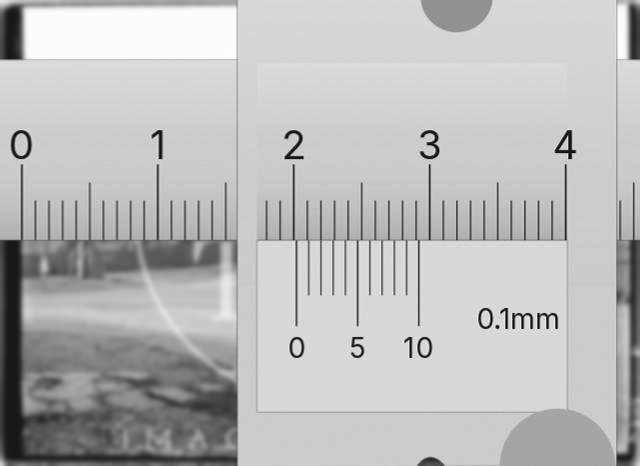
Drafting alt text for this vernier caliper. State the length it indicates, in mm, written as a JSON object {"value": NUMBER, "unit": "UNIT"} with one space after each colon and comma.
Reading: {"value": 20.2, "unit": "mm"}
